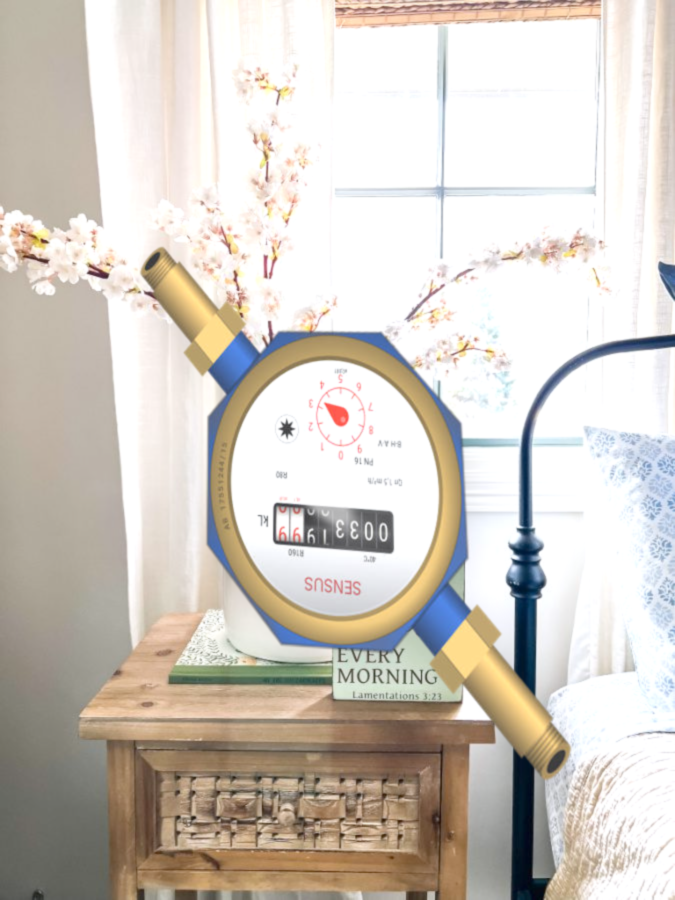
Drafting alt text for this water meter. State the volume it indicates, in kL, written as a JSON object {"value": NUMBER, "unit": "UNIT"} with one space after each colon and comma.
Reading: {"value": 3319.993, "unit": "kL"}
